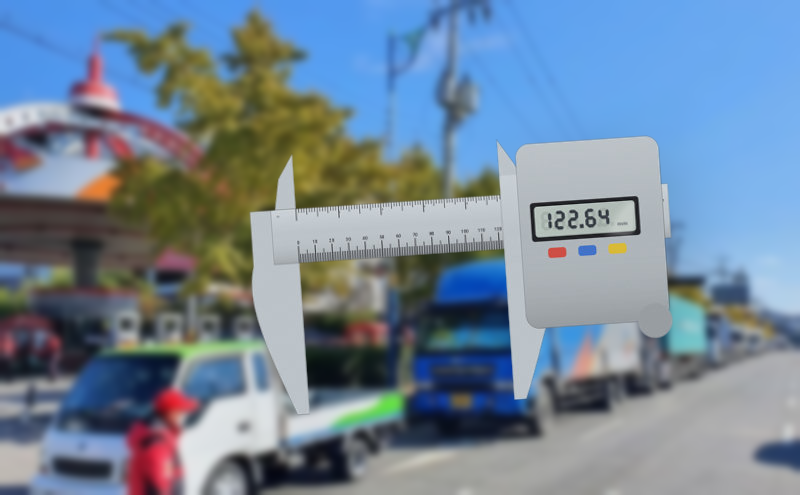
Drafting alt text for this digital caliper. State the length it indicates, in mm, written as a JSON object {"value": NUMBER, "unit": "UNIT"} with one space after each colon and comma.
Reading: {"value": 122.64, "unit": "mm"}
